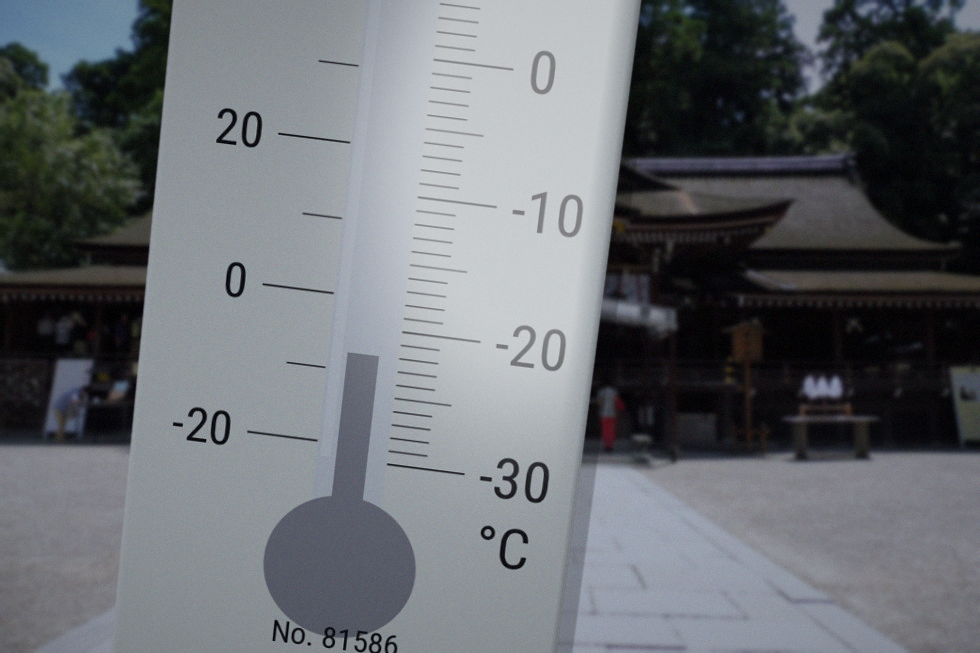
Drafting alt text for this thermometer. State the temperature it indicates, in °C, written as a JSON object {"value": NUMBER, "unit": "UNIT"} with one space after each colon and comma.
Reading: {"value": -22, "unit": "°C"}
